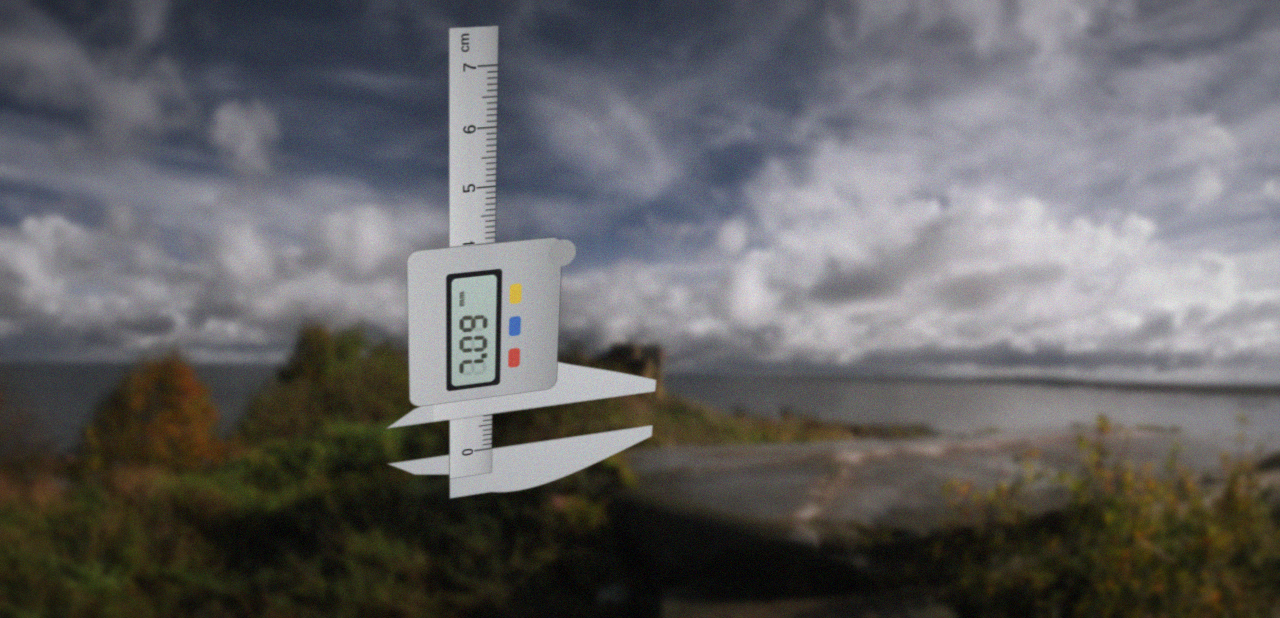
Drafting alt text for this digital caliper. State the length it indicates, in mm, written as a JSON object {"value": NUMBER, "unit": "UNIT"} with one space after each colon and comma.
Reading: {"value": 7.09, "unit": "mm"}
